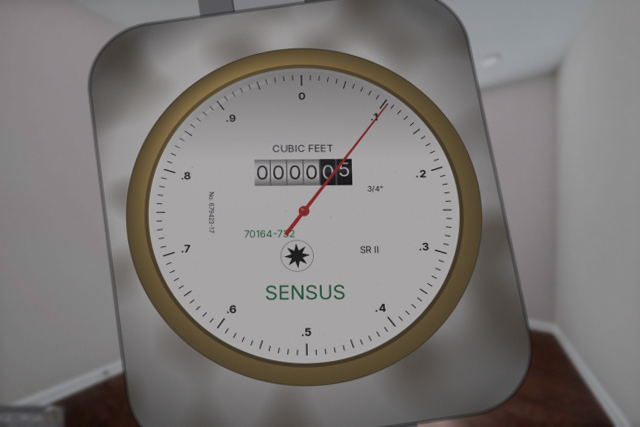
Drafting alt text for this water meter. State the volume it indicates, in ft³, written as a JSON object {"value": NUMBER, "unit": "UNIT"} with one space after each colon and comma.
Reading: {"value": 5.10, "unit": "ft³"}
